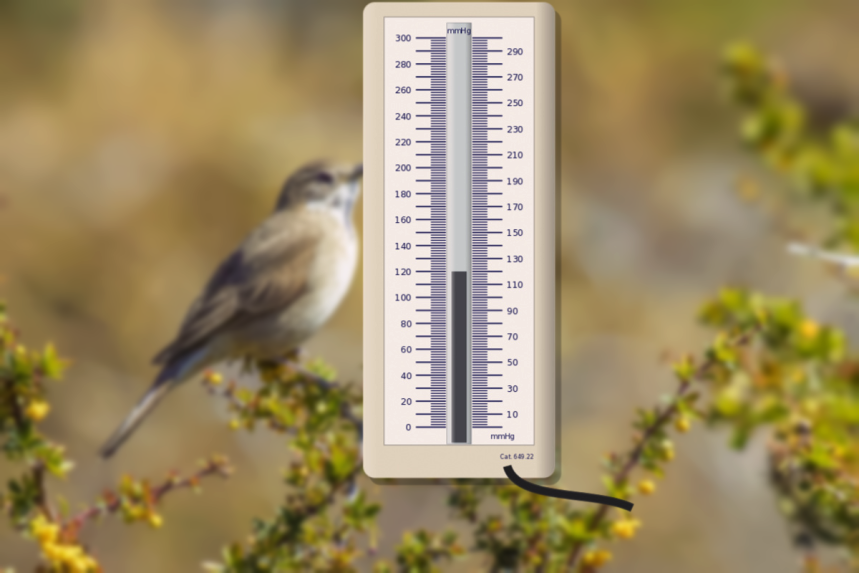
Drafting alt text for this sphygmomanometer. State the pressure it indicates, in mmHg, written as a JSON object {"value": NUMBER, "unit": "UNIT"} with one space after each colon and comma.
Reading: {"value": 120, "unit": "mmHg"}
